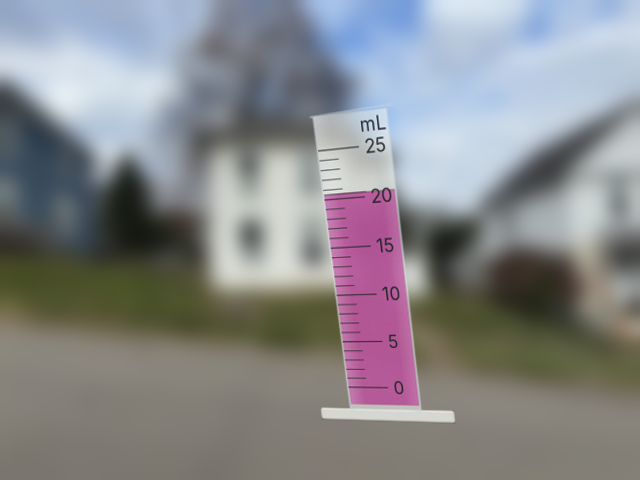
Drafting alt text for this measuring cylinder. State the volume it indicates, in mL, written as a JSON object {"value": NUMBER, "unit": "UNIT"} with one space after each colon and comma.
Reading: {"value": 20.5, "unit": "mL"}
